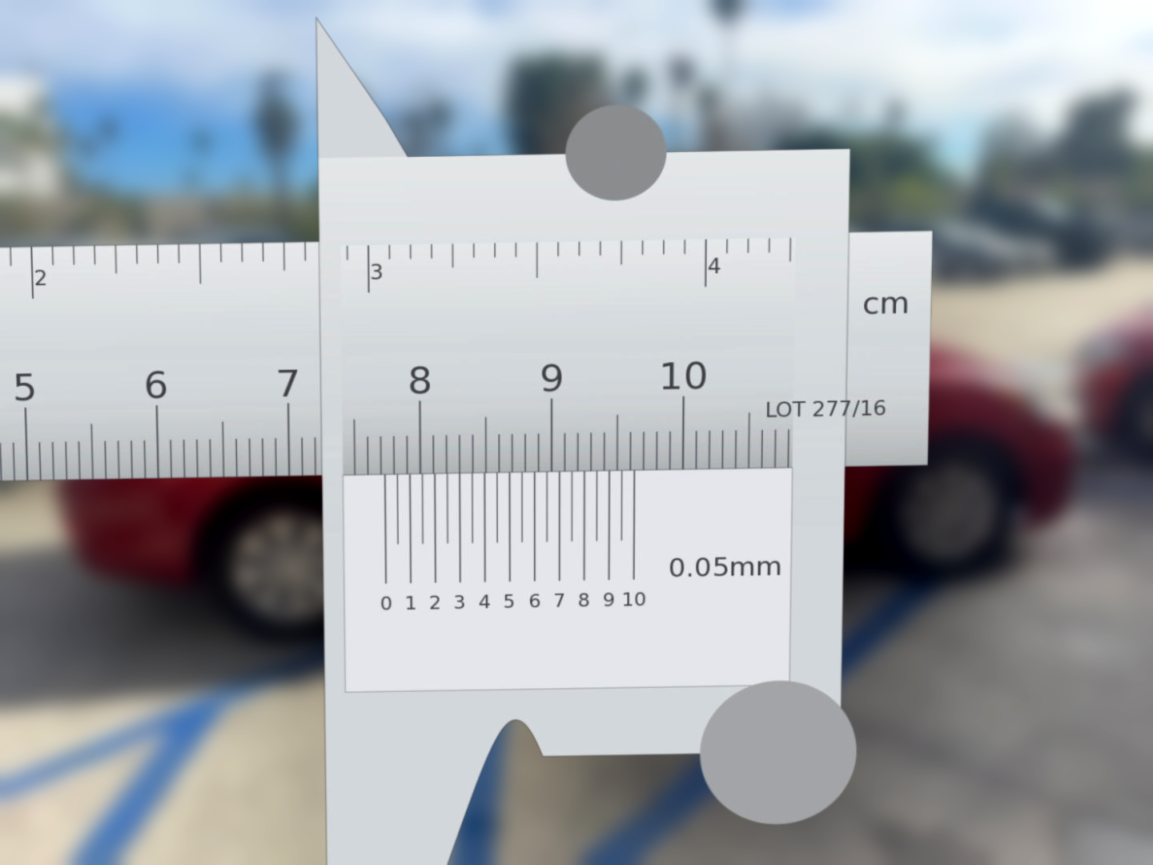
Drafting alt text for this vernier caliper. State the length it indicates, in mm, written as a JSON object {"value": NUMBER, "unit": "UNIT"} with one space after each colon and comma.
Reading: {"value": 77.3, "unit": "mm"}
